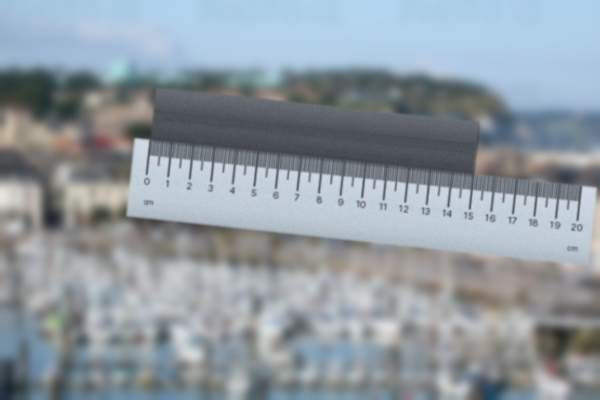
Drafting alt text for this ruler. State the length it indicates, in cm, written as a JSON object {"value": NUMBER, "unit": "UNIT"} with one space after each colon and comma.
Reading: {"value": 15, "unit": "cm"}
